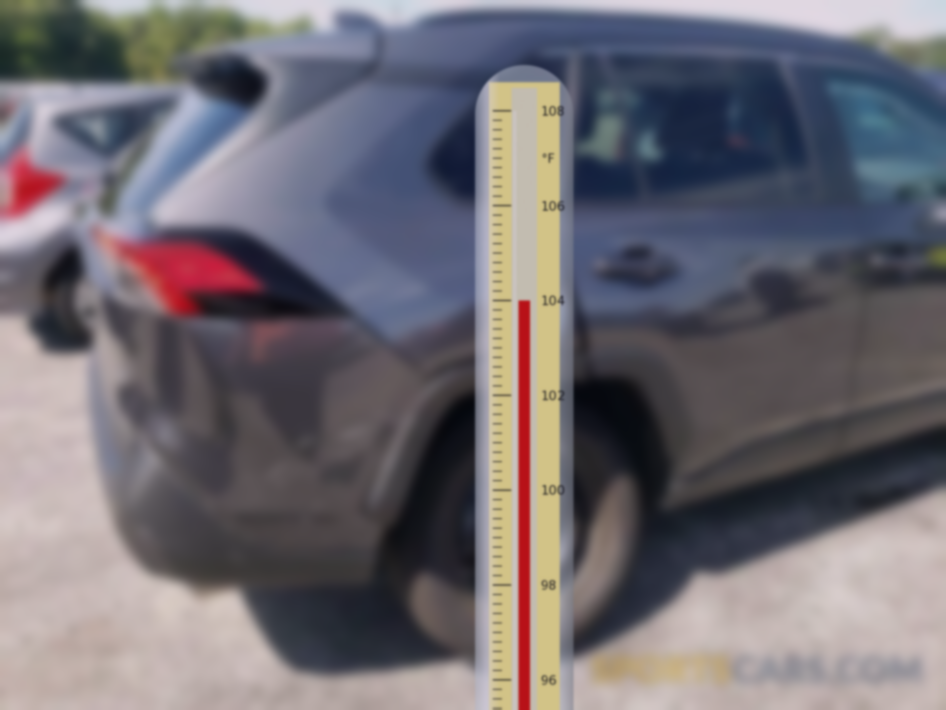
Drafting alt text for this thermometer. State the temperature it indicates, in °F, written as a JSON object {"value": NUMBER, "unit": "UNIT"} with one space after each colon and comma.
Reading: {"value": 104, "unit": "°F"}
